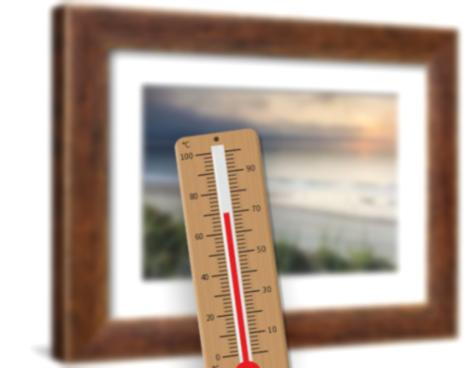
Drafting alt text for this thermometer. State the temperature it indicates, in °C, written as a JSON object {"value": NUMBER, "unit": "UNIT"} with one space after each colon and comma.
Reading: {"value": 70, "unit": "°C"}
